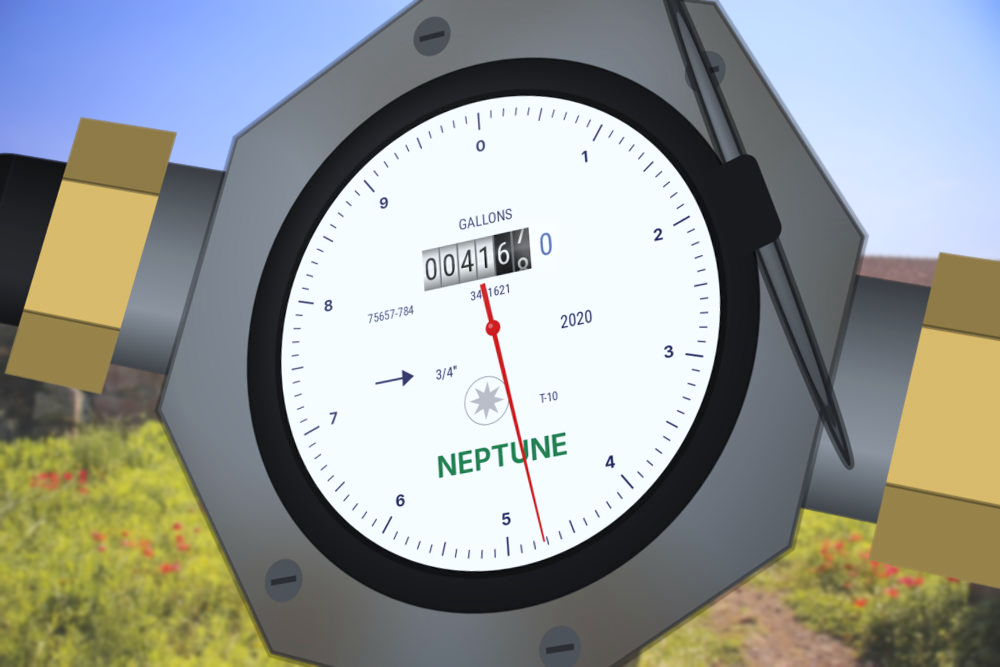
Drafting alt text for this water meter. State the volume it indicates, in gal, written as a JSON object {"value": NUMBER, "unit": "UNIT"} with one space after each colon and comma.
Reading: {"value": 41674.7, "unit": "gal"}
